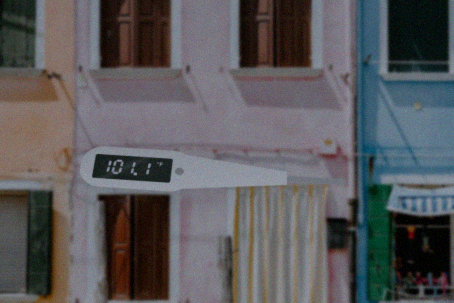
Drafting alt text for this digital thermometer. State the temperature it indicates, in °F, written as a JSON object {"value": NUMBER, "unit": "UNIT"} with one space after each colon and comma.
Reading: {"value": 101.1, "unit": "°F"}
